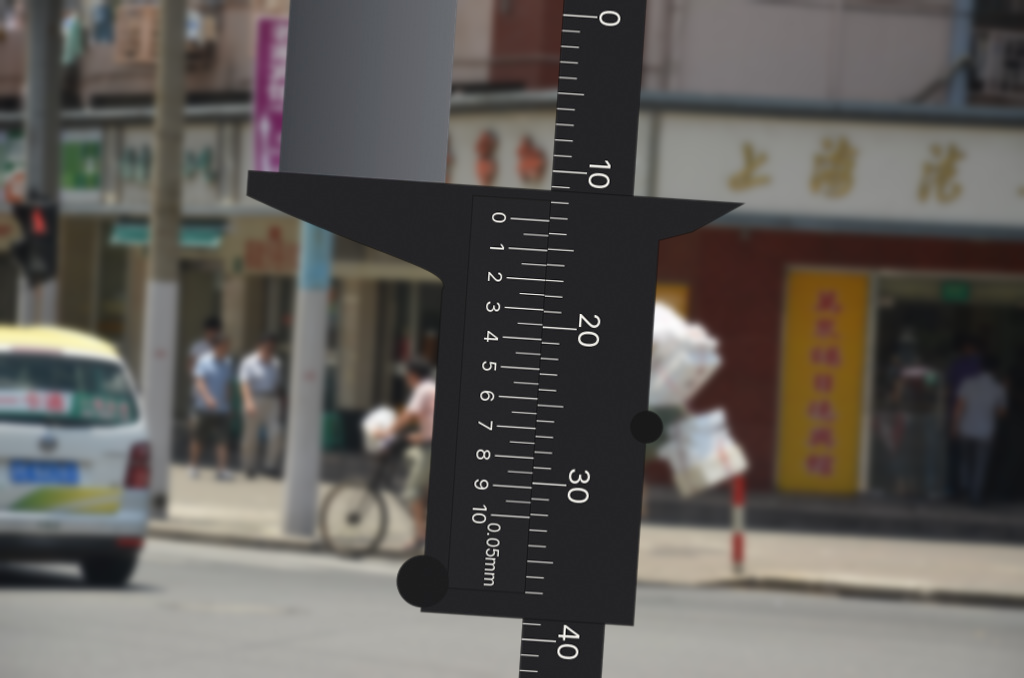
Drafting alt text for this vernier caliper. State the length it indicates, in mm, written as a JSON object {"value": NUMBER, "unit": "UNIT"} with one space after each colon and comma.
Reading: {"value": 13.2, "unit": "mm"}
